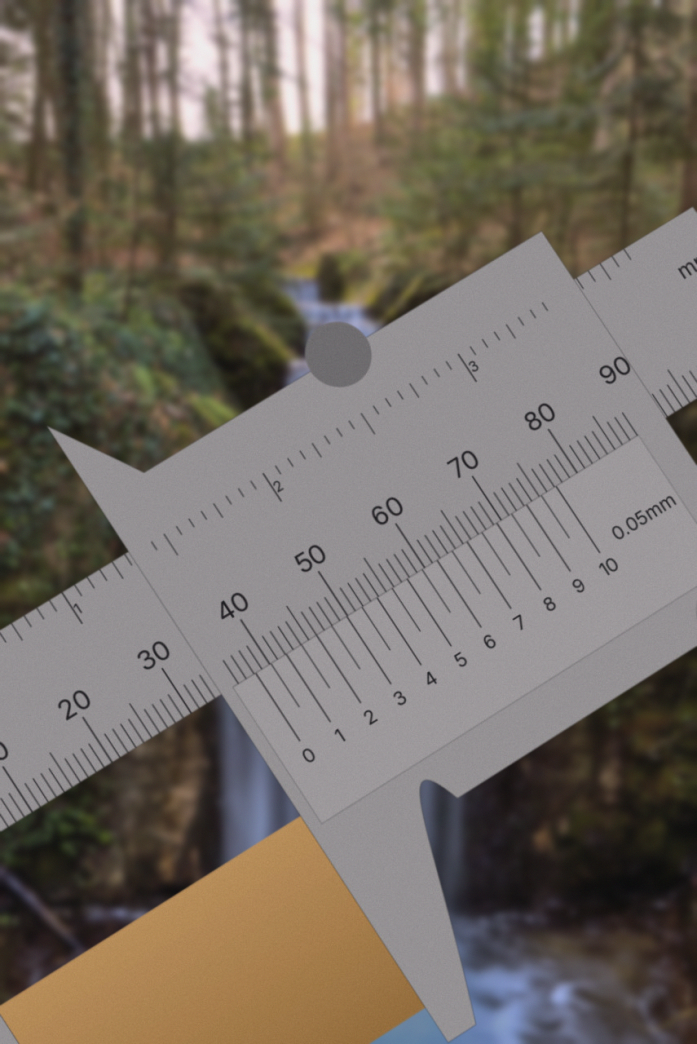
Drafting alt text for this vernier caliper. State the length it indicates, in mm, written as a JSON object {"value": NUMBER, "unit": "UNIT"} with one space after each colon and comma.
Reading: {"value": 38.2, "unit": "mm"}
